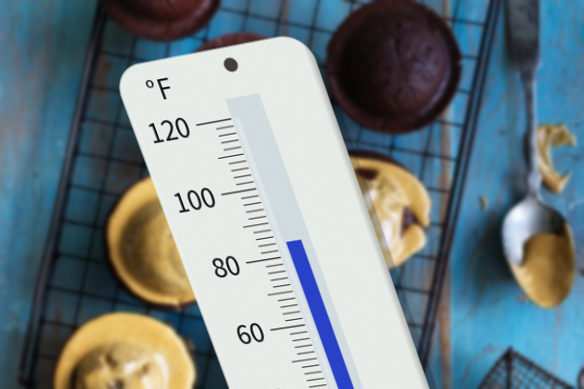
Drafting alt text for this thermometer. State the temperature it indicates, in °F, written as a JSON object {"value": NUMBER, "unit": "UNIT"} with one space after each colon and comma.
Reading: {"value": 84, "unit": "°F"}
